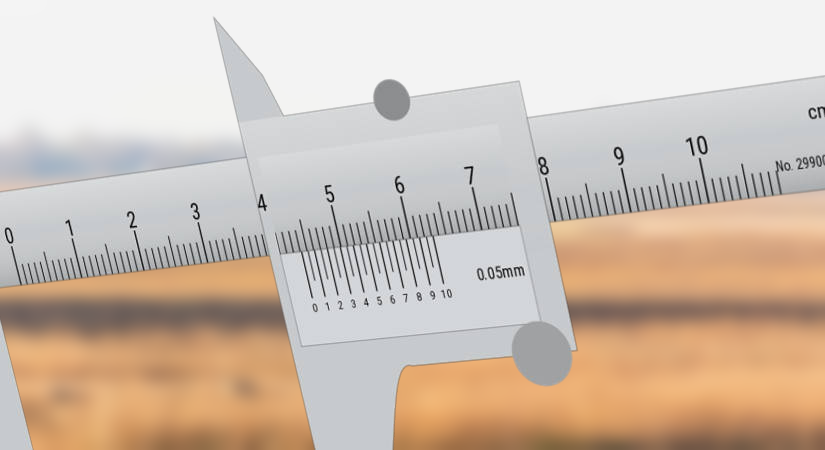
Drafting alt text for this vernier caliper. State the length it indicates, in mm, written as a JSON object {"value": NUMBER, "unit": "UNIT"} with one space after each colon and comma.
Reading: {"value": 44.2, "unit": "mm"}
